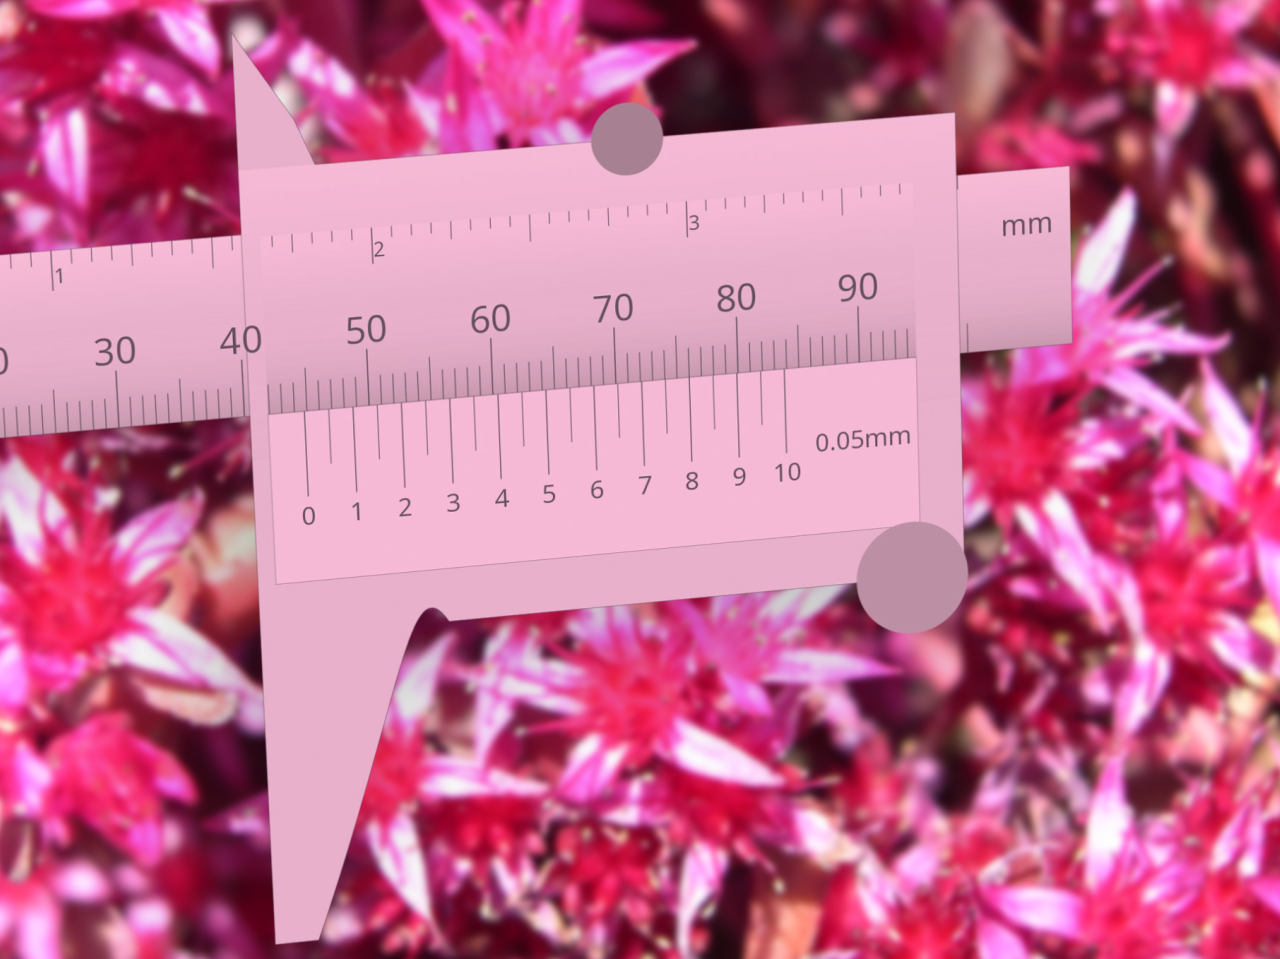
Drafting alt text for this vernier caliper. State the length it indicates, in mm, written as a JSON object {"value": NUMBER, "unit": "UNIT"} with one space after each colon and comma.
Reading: {"value": 44.8, "unit": "mm"}
